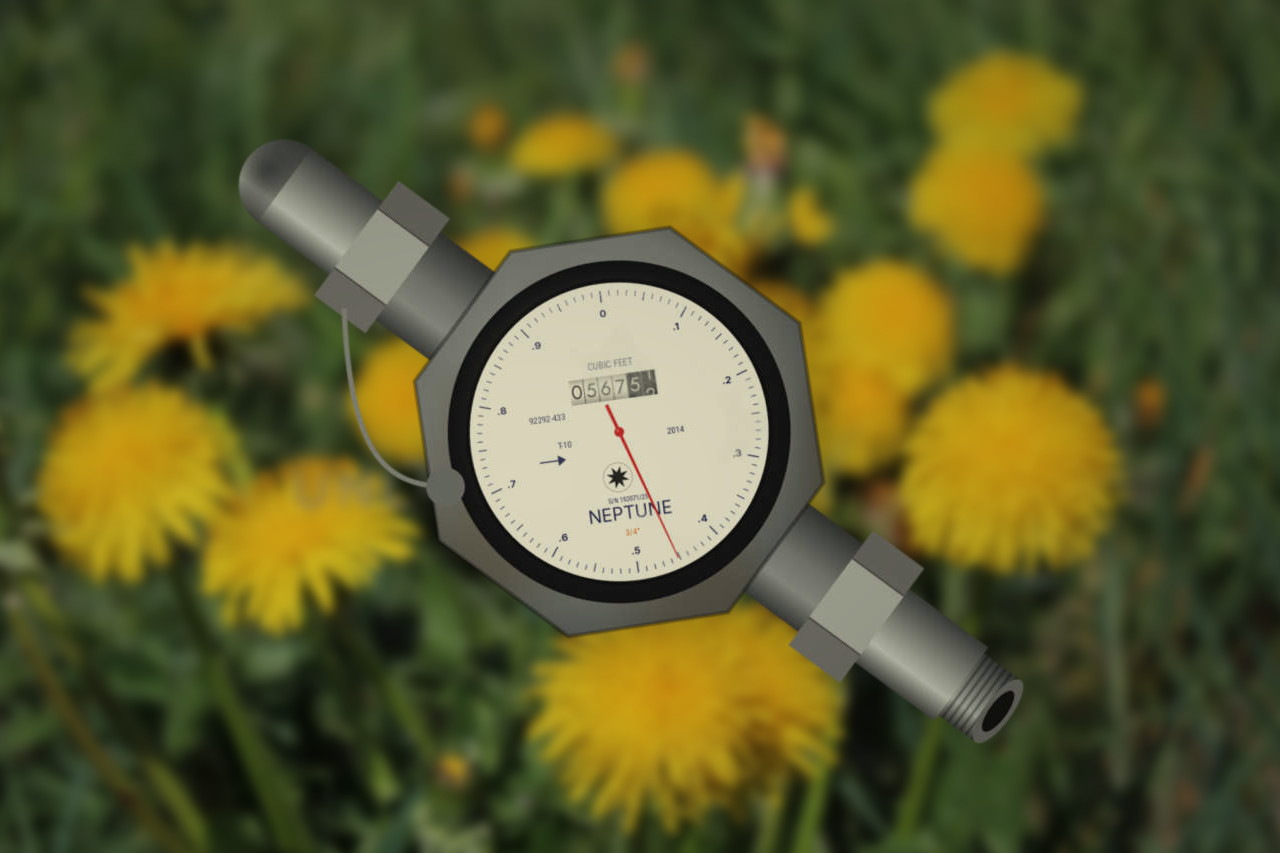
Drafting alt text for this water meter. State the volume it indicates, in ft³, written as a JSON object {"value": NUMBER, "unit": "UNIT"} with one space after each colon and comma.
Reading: {"value": 56751.45, "unit": "ft³"}
